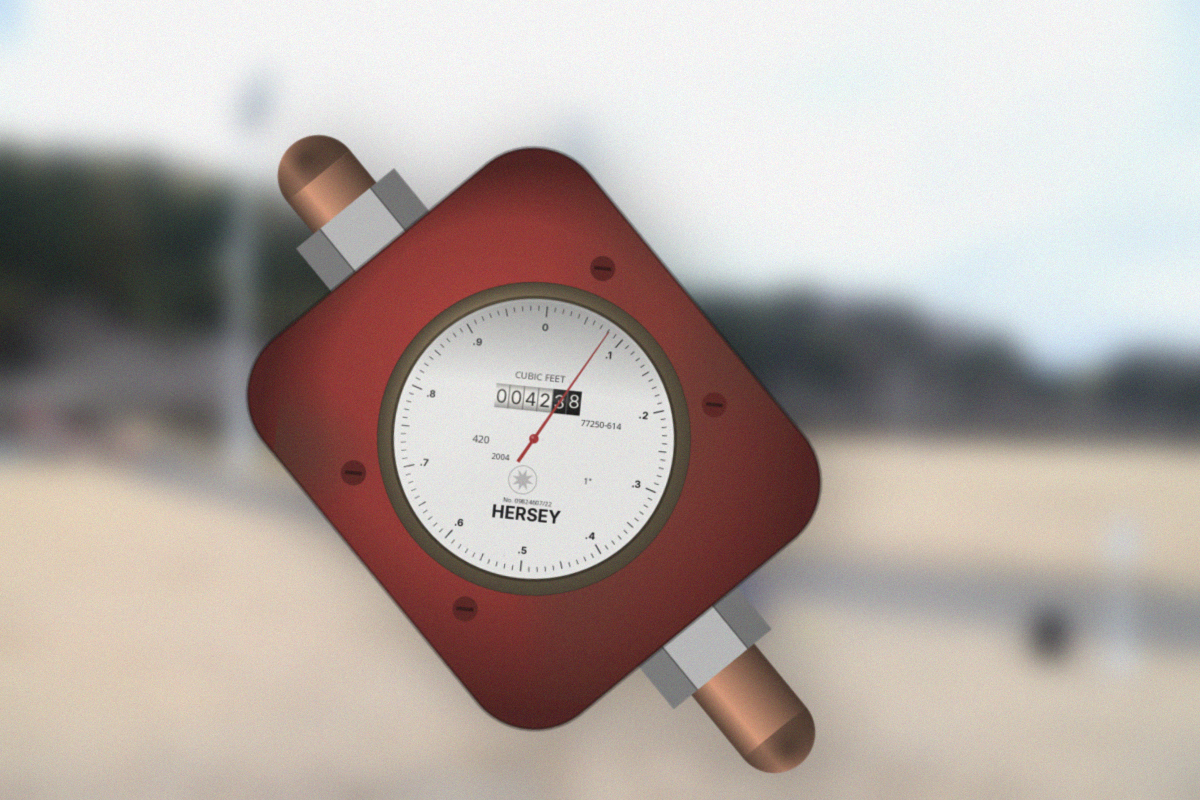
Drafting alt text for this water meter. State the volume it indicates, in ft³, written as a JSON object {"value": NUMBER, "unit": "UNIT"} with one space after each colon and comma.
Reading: {"value": 4238.08, "unit": "ft³"}
